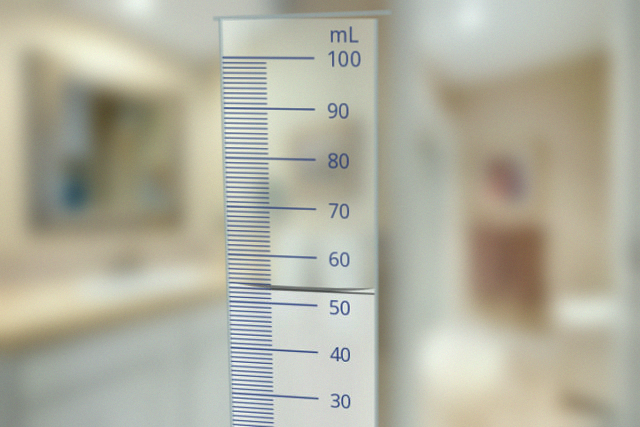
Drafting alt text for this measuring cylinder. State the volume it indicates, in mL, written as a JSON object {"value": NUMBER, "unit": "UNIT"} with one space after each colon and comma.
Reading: {"value": 53, "unit": "mL"}
